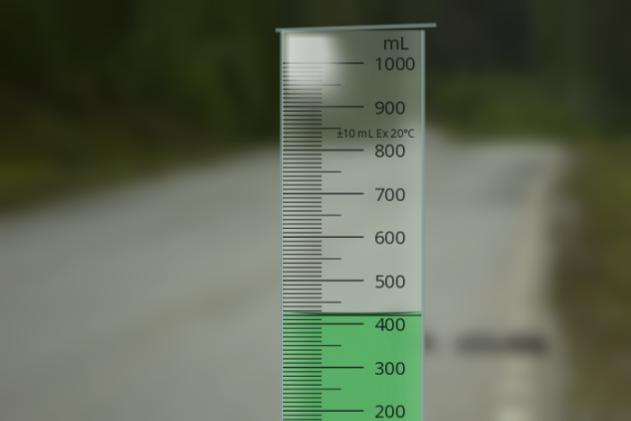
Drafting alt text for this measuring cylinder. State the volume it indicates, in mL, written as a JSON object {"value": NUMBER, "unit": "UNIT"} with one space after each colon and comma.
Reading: {"value": 420, "unit": "mL"}
